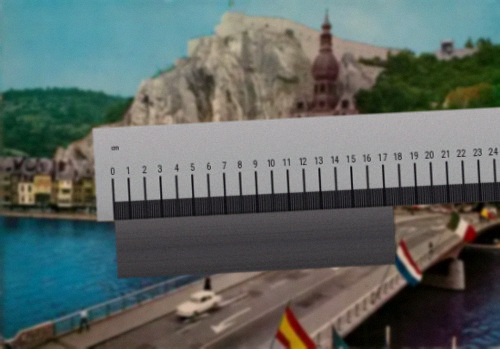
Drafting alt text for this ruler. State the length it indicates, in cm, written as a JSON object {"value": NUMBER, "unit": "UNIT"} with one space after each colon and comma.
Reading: {"value": 17.5, "unit": "cm"}
